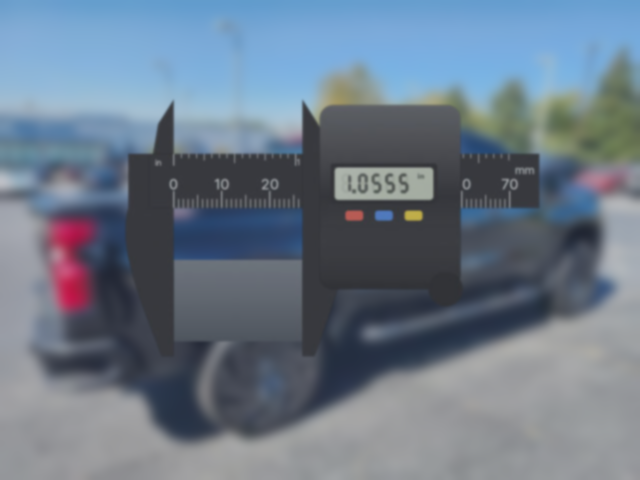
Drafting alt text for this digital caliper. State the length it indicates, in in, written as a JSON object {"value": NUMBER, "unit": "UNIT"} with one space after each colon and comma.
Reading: {"value": 1.0555, "unit": "in"}
